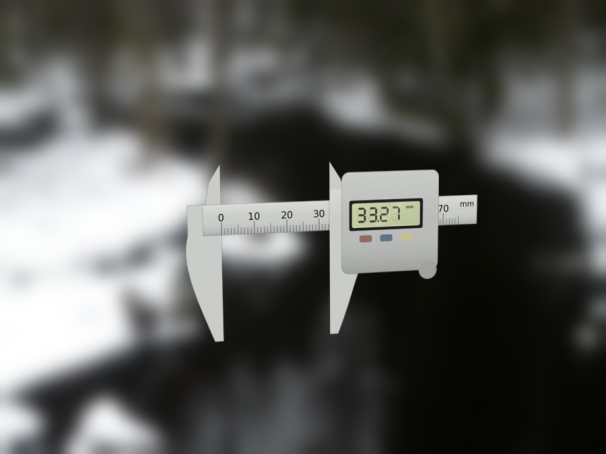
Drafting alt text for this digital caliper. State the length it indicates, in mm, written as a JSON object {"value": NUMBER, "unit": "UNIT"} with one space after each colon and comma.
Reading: {"value": 33.27, "unit": "mm"}
